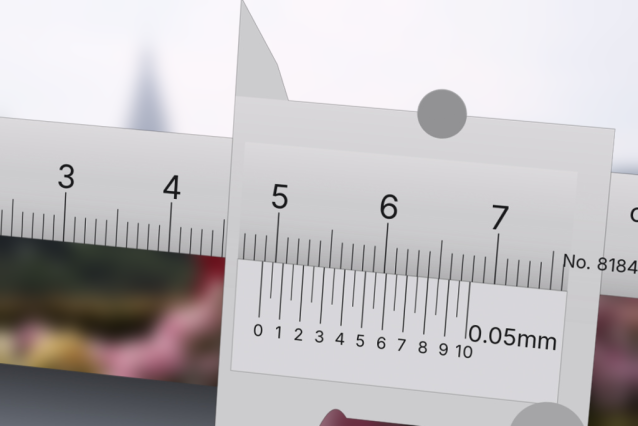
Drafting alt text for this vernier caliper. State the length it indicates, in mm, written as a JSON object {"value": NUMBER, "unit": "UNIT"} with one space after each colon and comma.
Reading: {"value": 48.8, "unit": "mm"}
